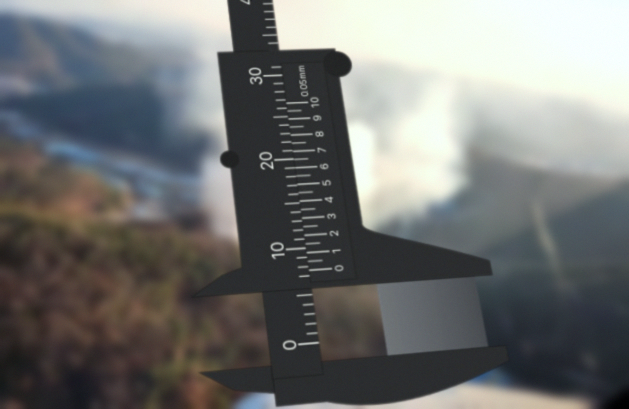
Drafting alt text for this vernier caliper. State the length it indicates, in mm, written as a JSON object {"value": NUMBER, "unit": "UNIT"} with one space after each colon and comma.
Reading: {"value": 7.6, "unit": "mm"}
